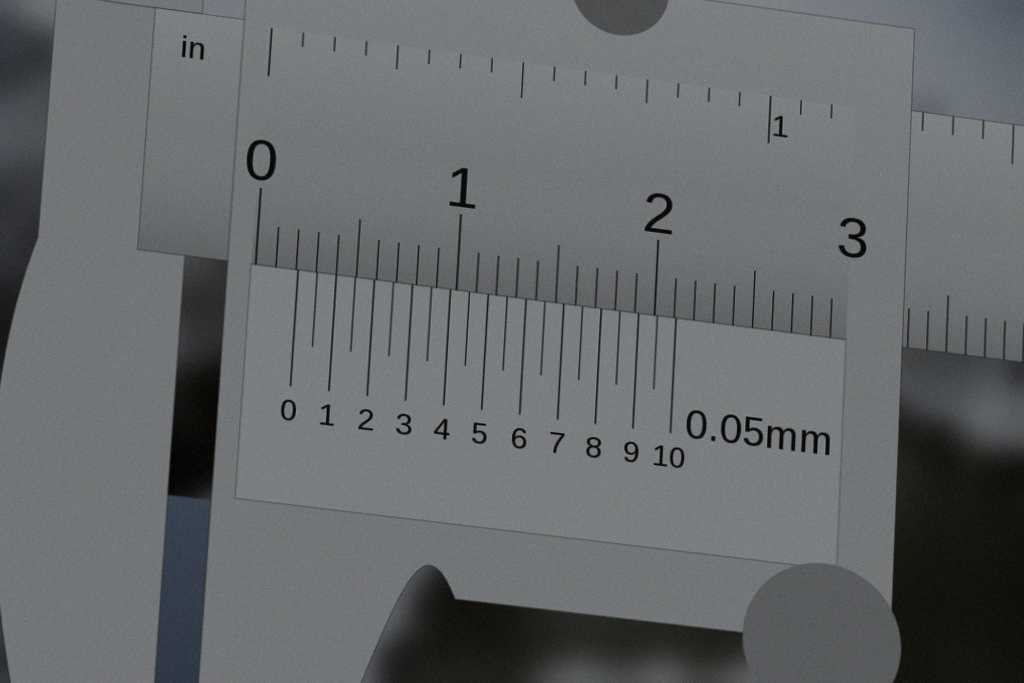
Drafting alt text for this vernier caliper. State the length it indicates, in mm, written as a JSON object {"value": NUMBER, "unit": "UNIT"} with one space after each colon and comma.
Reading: {"value": 2.1, "unit": "mm"}
